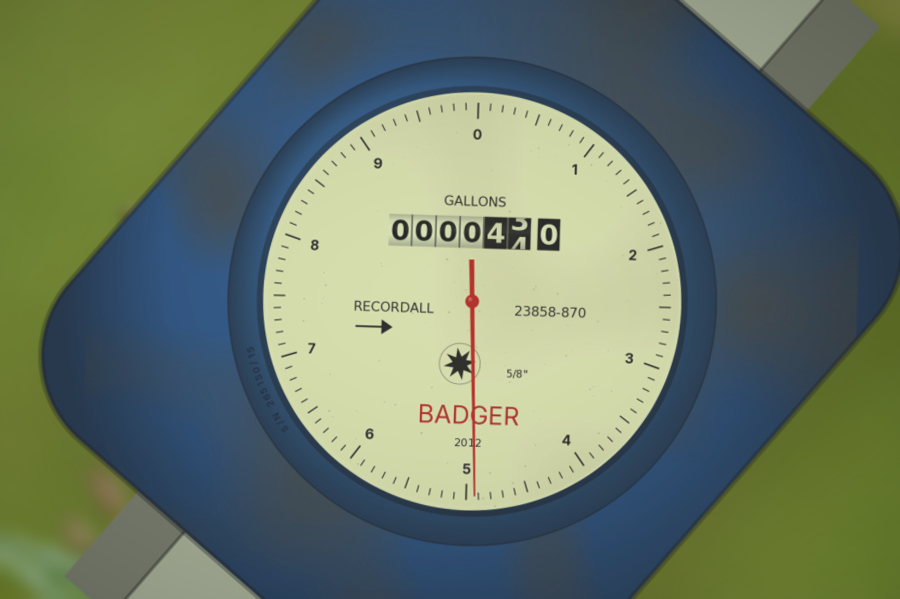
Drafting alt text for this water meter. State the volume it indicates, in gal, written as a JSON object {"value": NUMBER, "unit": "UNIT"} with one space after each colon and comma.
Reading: {"value": 434.9, "unit": "gal"}
